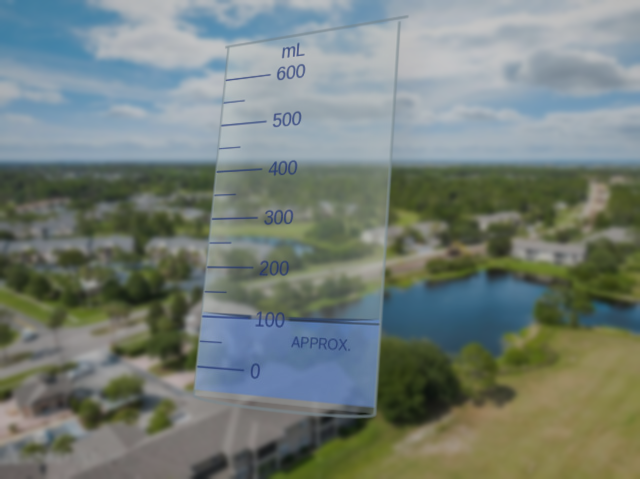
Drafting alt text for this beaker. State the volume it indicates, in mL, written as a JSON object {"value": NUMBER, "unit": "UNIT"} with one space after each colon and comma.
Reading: {"value": 100, "unit": "mL"}
